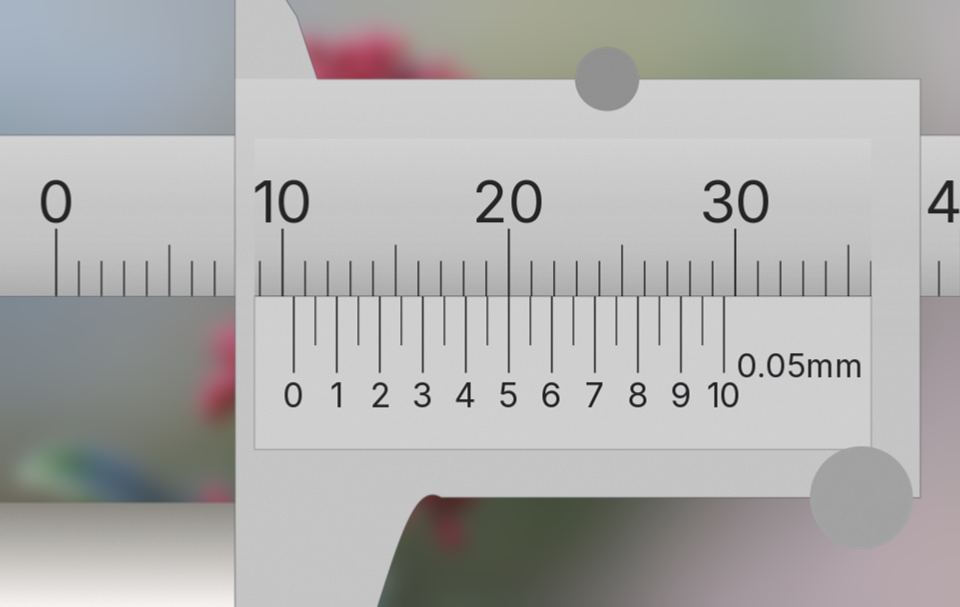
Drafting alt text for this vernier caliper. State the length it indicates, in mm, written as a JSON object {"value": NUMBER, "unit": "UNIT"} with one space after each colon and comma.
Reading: {"value": 10.5, "unit": "mm"}
